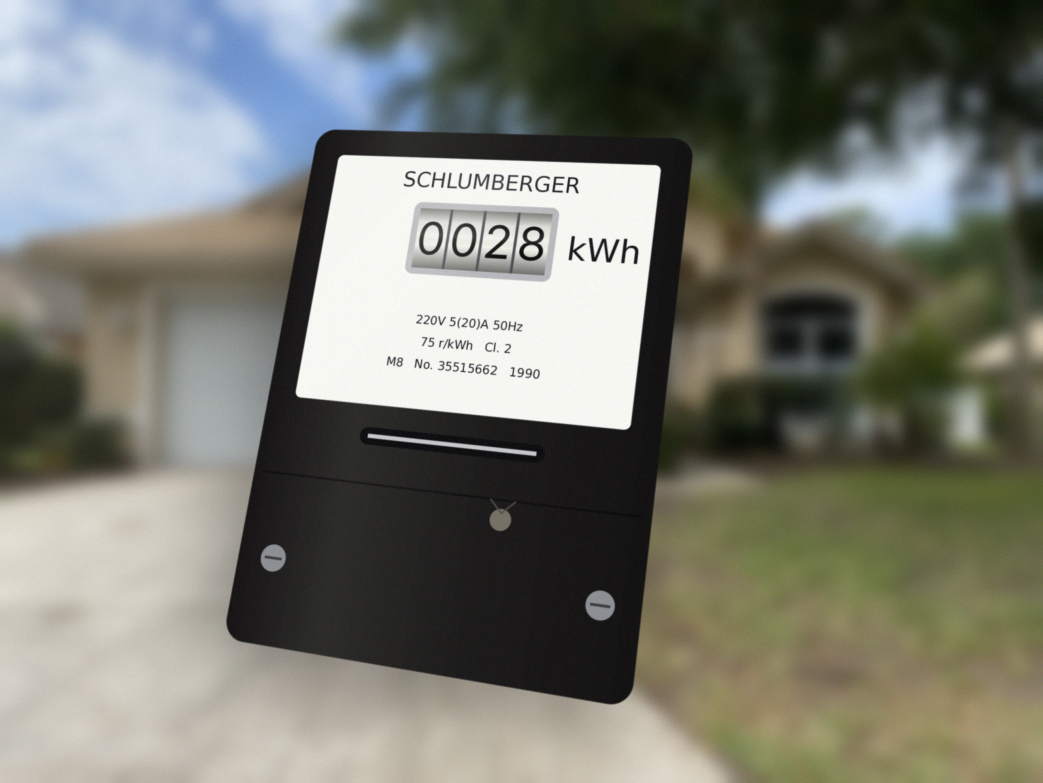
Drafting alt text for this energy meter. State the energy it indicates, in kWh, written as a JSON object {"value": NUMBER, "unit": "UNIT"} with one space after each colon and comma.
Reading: {"value": 28, "unit": "kWh"}
